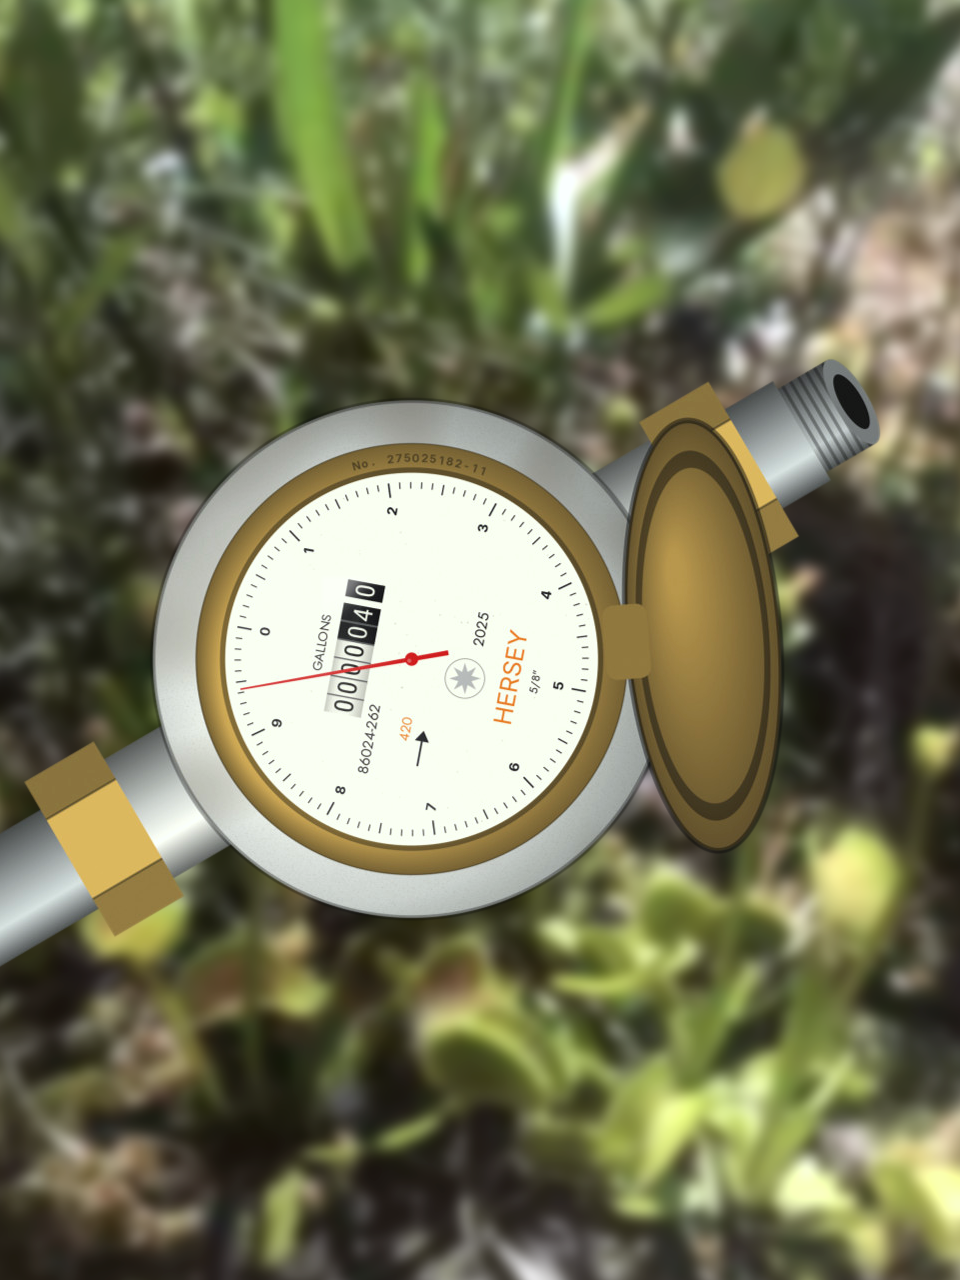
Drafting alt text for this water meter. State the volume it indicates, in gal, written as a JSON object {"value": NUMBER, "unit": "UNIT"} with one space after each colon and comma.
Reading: {"value": 39.4, "unit": "gal"}
